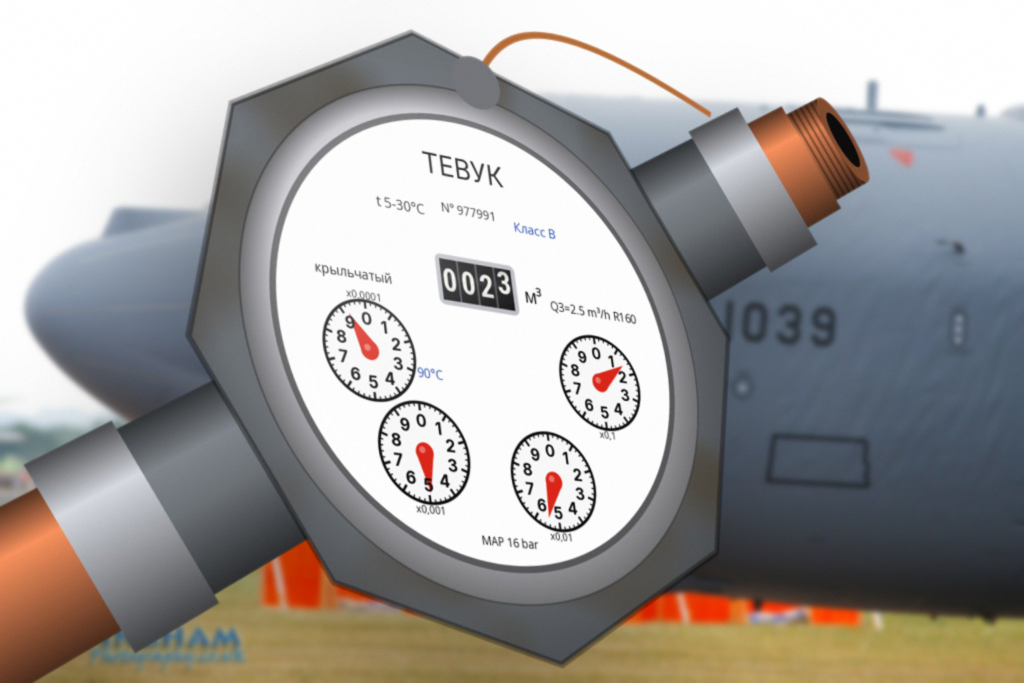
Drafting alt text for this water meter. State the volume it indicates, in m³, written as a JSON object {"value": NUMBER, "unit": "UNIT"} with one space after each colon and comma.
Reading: {"value": 23.1549, "unit": "m³"}
